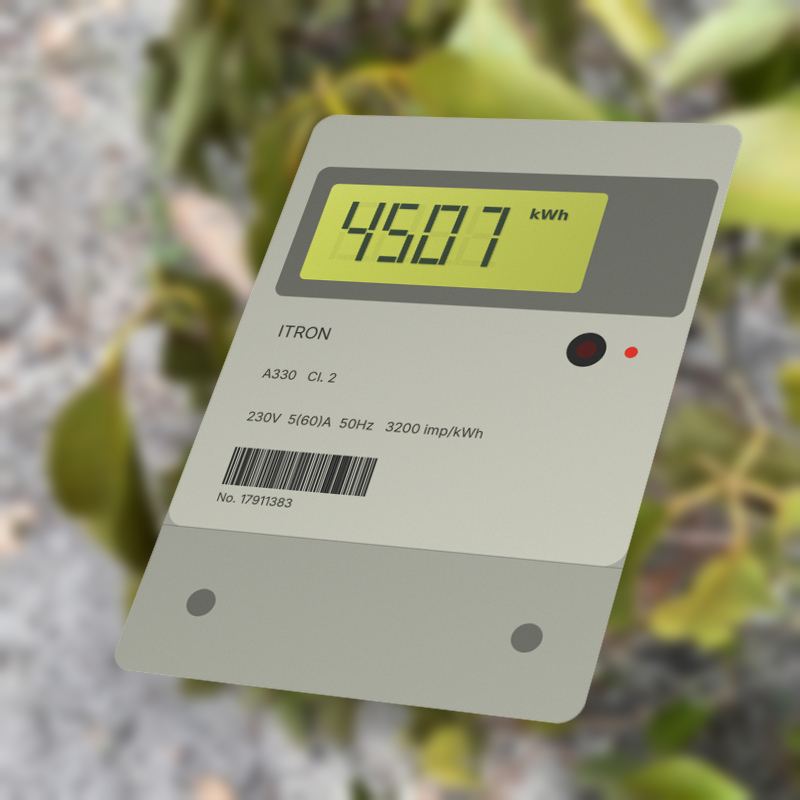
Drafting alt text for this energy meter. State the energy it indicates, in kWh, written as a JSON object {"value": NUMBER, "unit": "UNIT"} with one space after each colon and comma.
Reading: {"value": 4507, "unit": "kWh"}
